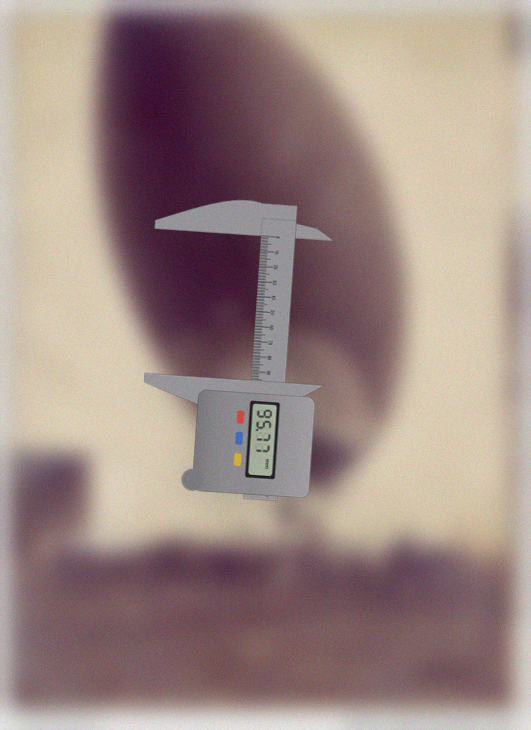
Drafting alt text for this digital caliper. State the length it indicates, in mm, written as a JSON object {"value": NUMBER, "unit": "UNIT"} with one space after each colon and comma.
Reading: {"value": 95.77, "unit": "mm"}
